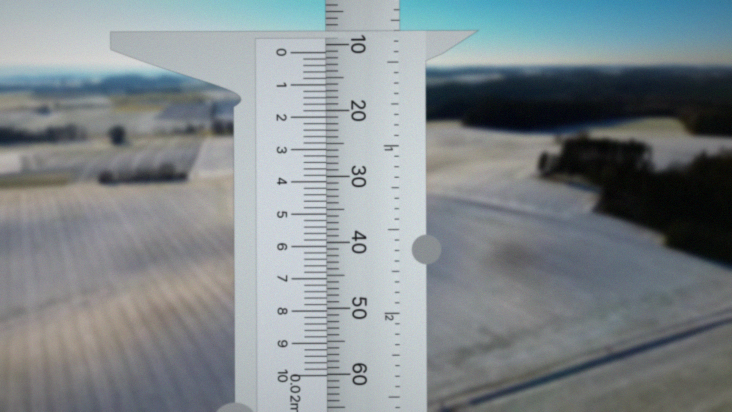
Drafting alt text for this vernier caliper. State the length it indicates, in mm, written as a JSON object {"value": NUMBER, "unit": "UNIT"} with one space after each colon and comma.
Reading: {"value": 11.2, "unit": "mm"}
